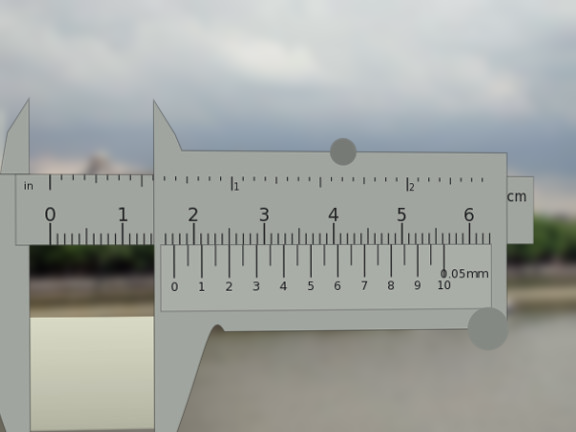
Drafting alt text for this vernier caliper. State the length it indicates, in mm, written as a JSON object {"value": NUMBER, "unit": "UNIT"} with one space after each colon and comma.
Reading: {"value": 17.2, "unit": "mm"}
